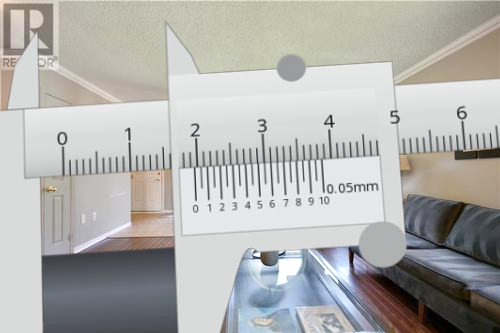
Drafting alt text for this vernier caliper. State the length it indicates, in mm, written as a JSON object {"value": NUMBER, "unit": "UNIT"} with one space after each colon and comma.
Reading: {"value": 19.6, "unit": "mm"}
